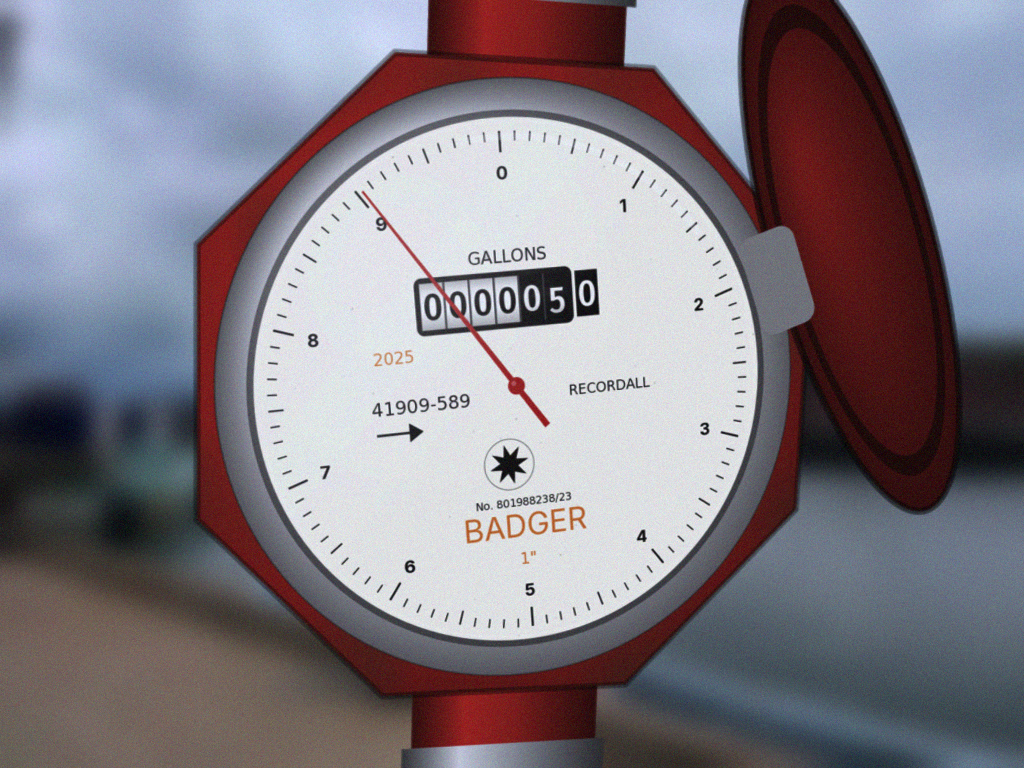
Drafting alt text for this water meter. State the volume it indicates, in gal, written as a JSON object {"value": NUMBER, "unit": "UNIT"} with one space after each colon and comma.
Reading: {"value": 49.0, "unit": "gal"}
